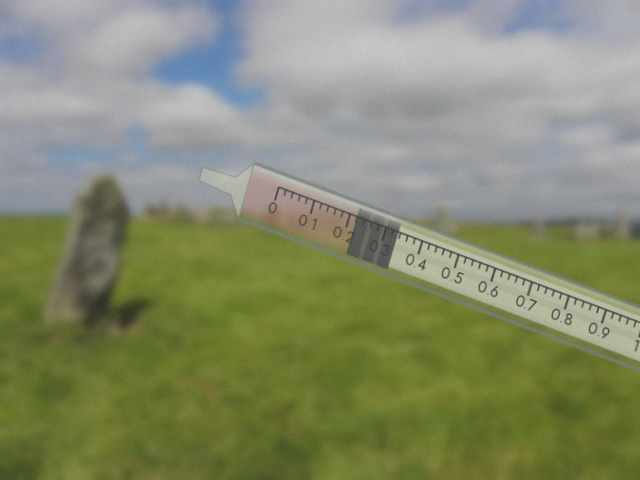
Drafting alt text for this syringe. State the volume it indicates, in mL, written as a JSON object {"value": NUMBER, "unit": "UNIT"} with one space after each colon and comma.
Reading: {"value": 0.22, "unit": "mL"}
